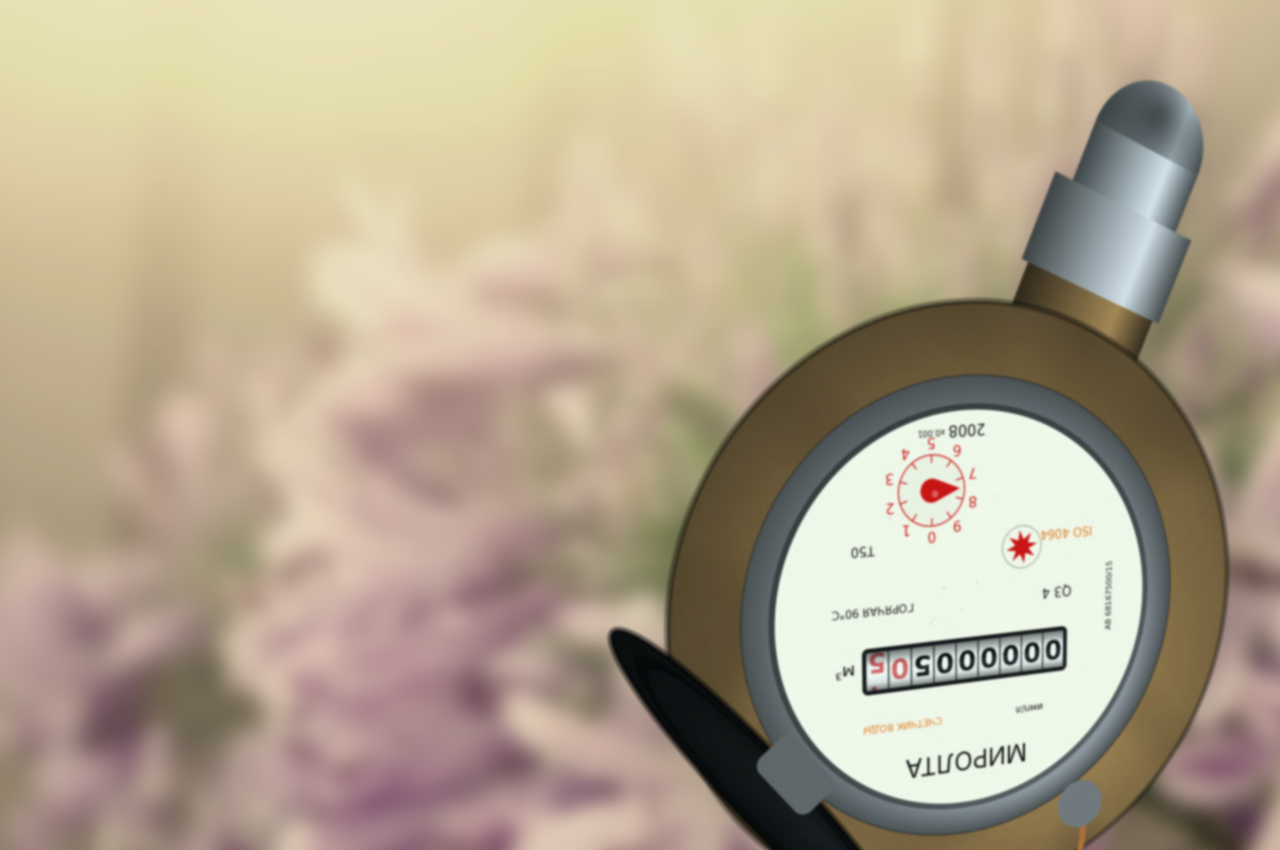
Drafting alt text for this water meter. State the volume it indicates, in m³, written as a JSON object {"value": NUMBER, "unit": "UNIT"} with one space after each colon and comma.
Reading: {"value": 5.047, "unit": "m³"}
